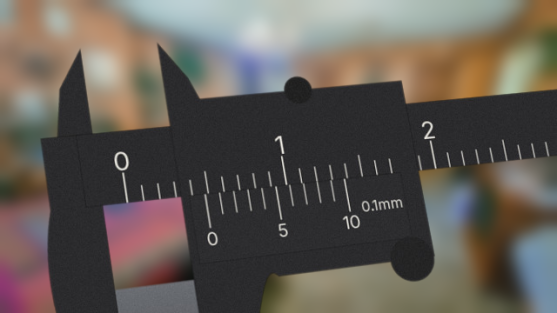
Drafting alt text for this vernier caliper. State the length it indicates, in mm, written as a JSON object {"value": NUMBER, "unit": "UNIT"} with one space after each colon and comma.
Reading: {"value": 4.8, "unit": "mm"}
